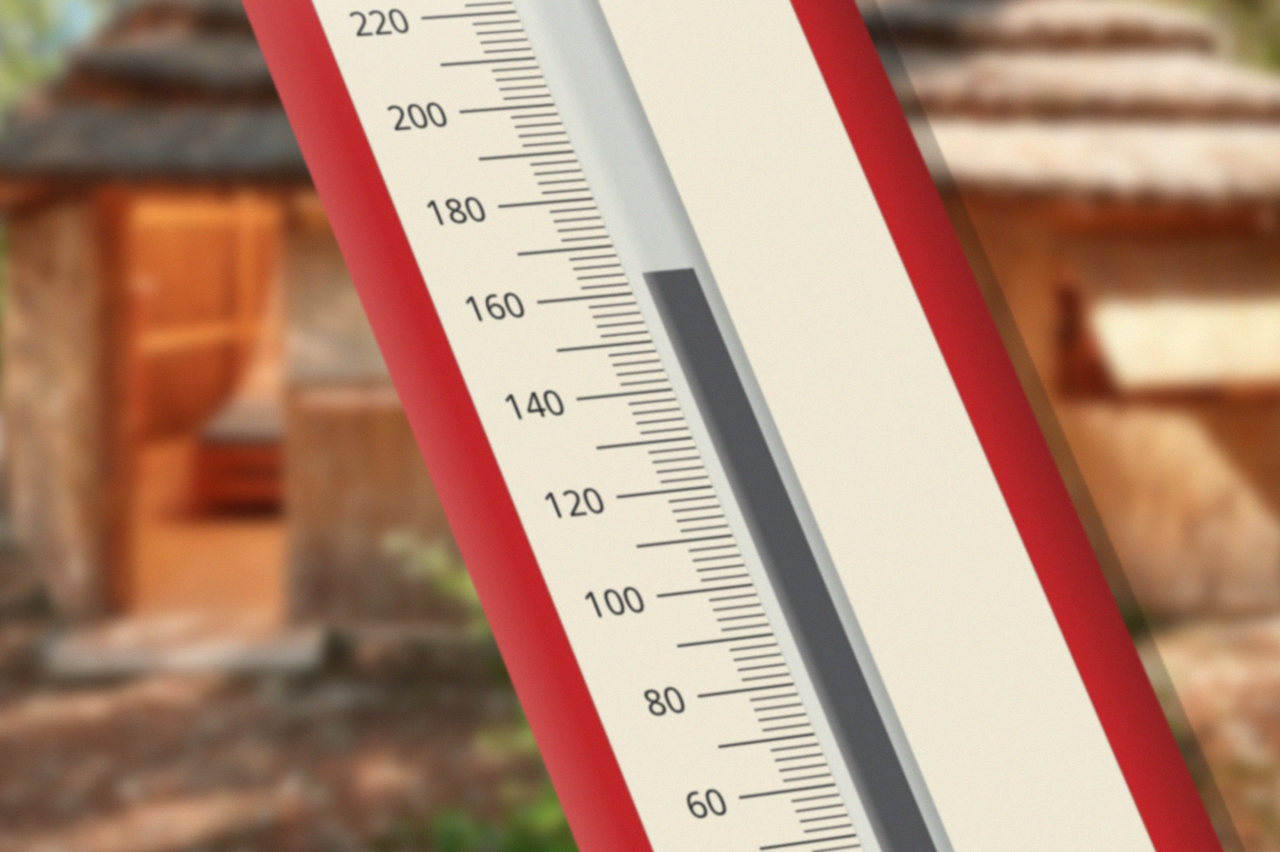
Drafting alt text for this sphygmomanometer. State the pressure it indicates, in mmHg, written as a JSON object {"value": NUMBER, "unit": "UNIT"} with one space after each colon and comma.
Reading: {"value": 164, "unit": "mmHg"}
